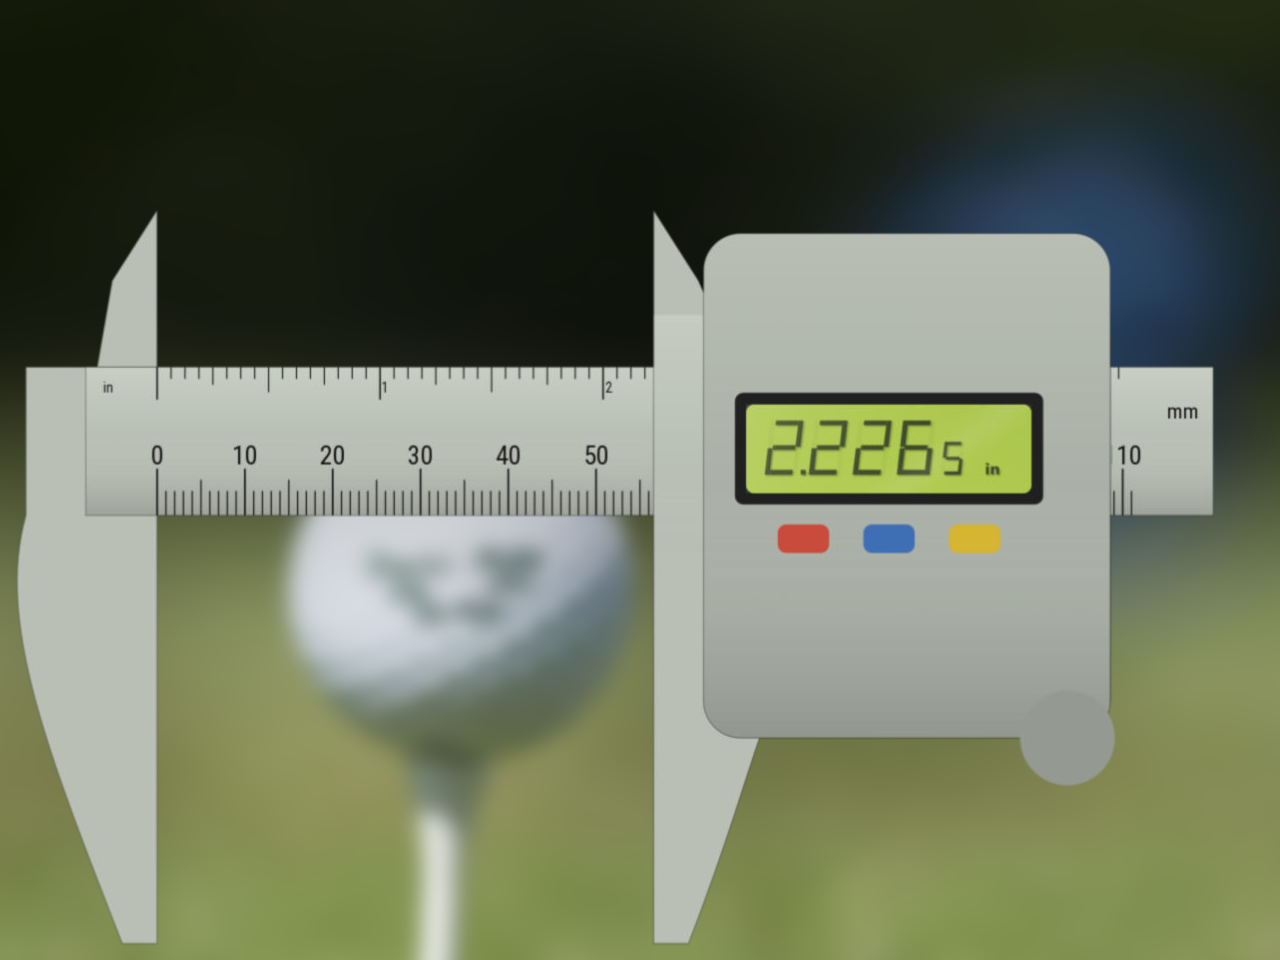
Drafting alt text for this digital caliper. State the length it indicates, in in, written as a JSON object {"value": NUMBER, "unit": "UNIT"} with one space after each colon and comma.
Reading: {"value": 2.2265, "unit": "in"}
